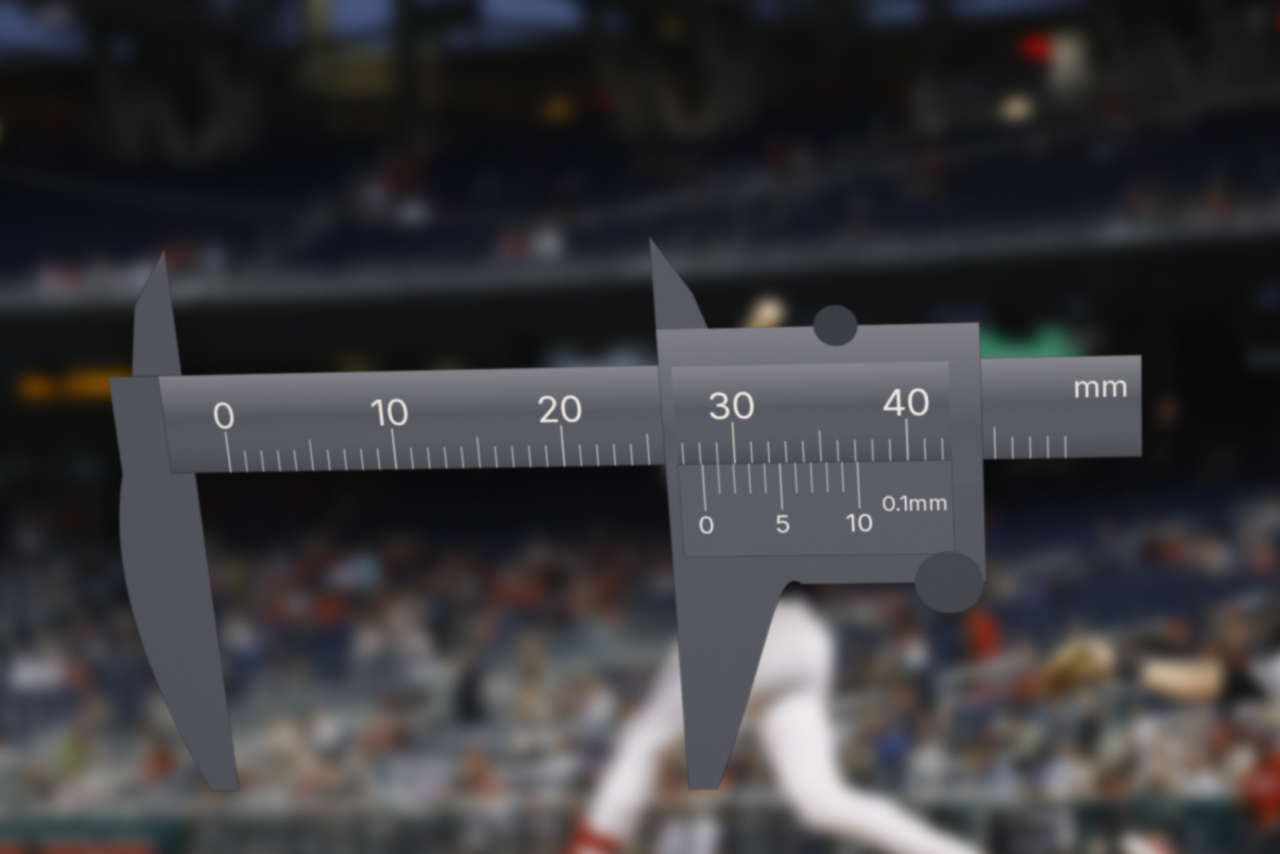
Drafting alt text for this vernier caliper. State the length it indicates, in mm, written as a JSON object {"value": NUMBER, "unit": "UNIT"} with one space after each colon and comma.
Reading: {"value": 28.1, "unit": "mm"}
